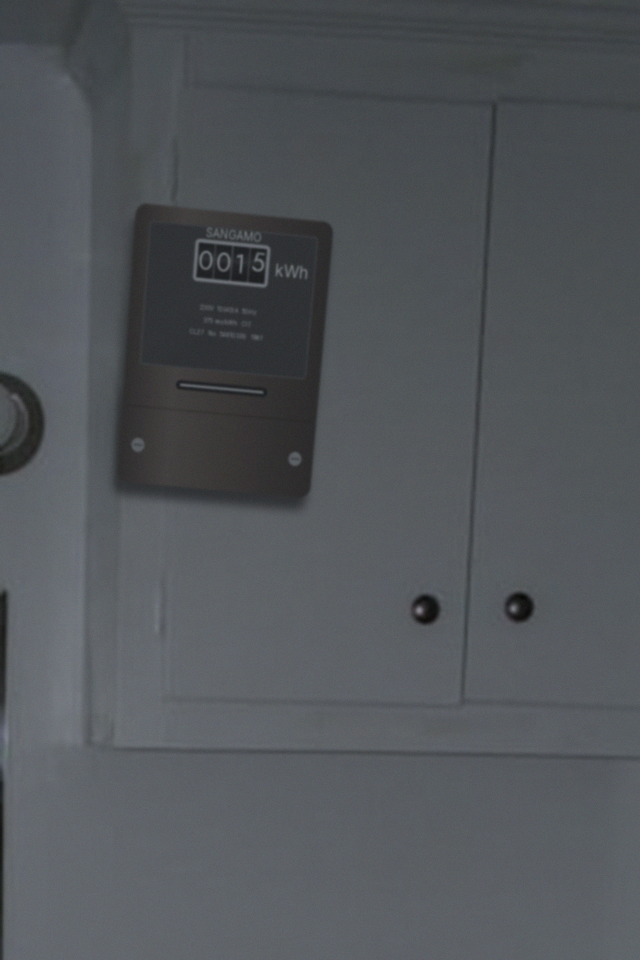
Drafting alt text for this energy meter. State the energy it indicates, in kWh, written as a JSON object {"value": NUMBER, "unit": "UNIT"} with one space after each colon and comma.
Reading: {"value": 15, "unit": "kWh"}
